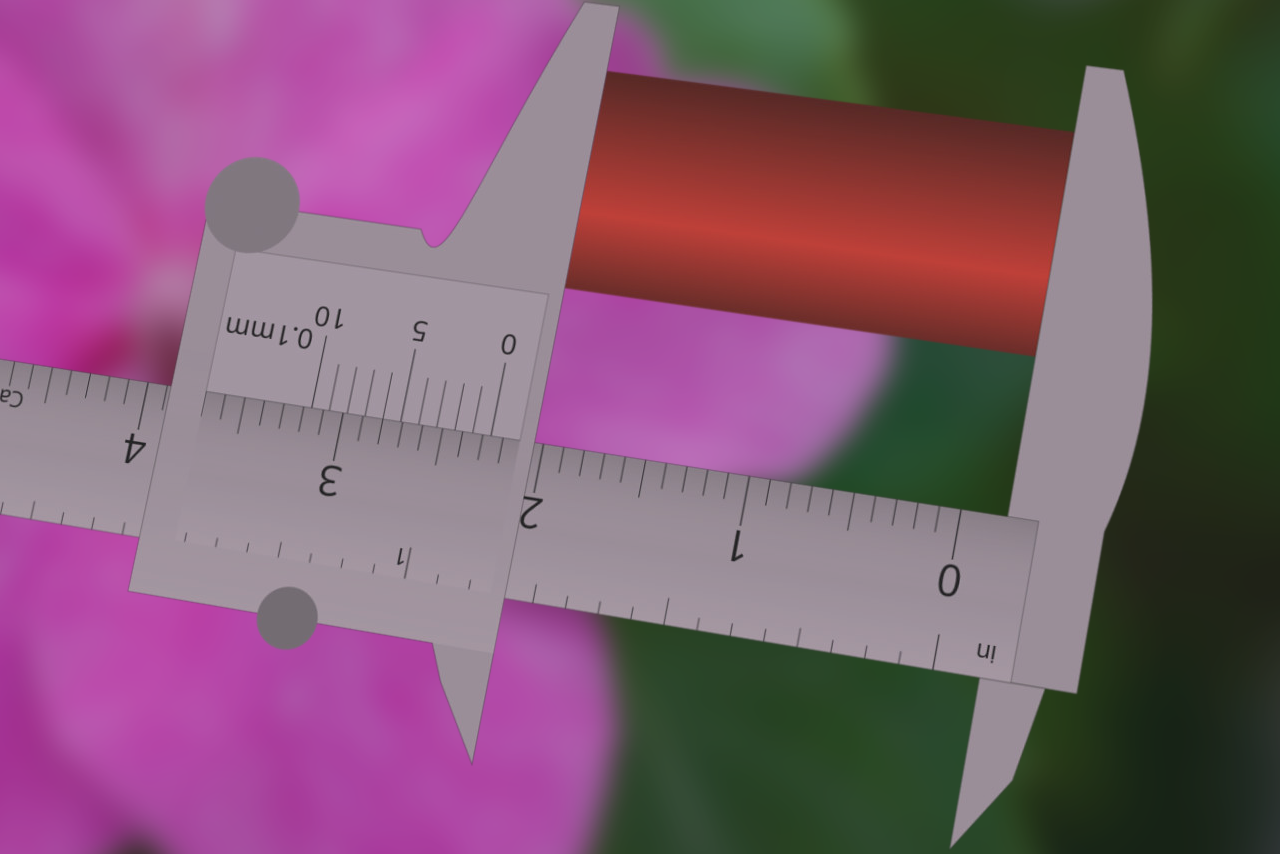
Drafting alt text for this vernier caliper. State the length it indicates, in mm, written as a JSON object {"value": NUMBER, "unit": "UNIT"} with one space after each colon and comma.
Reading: {"value": 22.6, "unit": "mm"}
